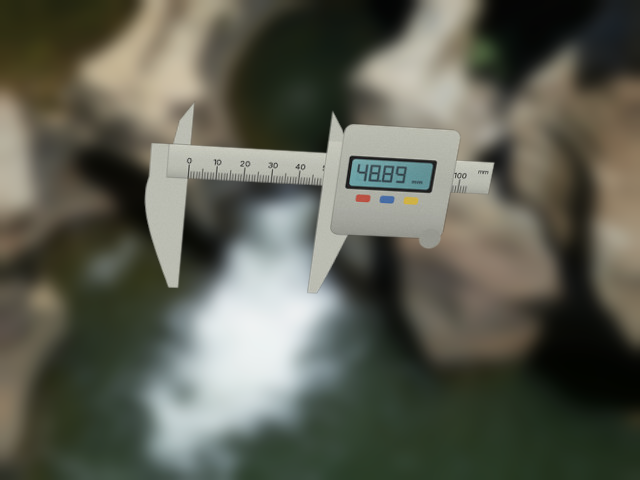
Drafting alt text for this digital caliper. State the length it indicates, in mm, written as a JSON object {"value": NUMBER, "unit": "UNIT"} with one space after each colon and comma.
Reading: {"value": 48.89, "unit": "mm"}
